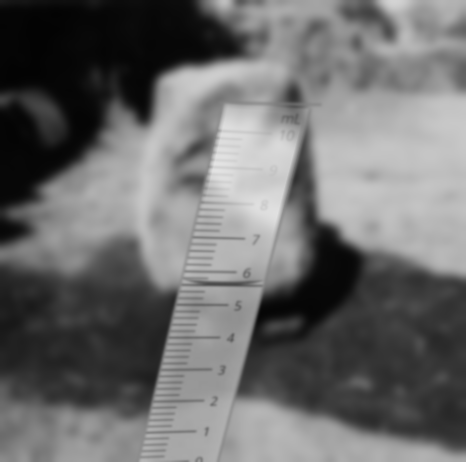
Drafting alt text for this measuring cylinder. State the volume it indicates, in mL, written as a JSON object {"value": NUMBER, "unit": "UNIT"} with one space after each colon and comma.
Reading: {"value": 5.6, "unit": "mL"}
